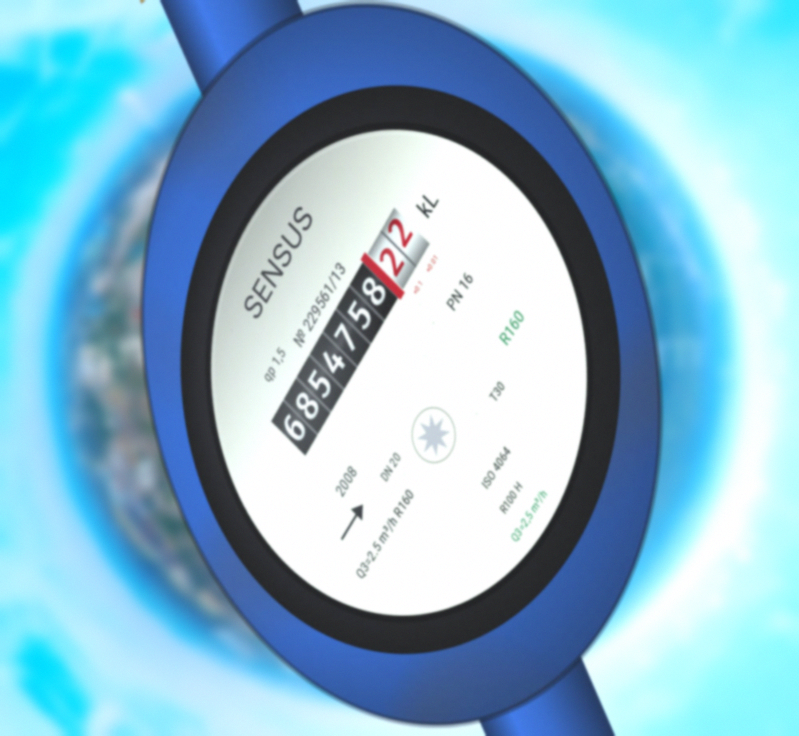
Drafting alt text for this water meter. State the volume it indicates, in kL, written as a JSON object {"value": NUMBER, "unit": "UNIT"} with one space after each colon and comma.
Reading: {"value": 6854758.22, "unit": "kL"}
